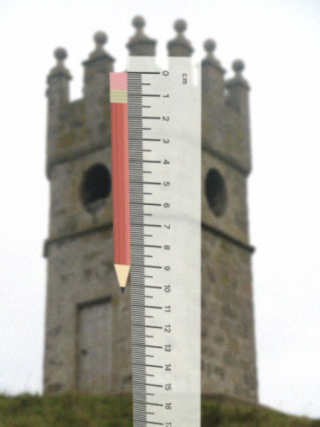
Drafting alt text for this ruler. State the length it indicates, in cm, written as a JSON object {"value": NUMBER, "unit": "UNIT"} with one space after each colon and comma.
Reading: {"value": 10.5, "unit": "cm"}
